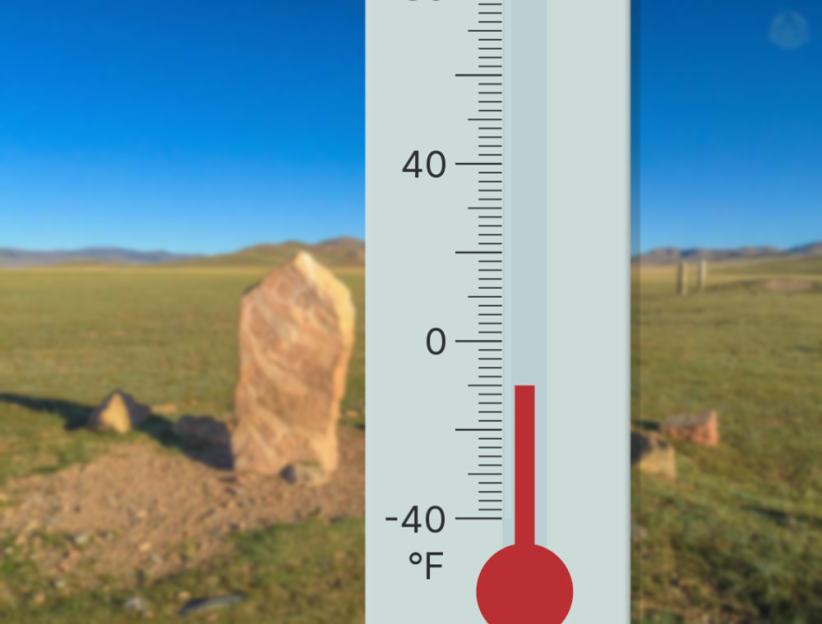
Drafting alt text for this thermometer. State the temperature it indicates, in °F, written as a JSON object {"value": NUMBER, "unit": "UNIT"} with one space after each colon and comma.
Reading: {"value": -10, "unit": "°F"}
